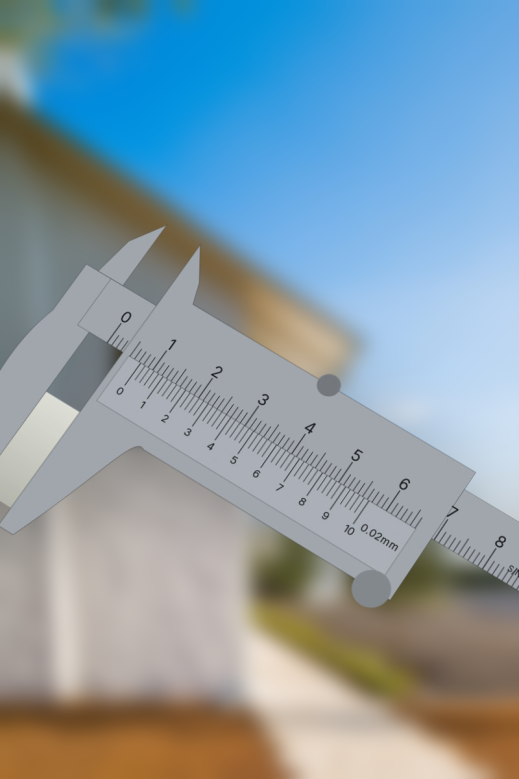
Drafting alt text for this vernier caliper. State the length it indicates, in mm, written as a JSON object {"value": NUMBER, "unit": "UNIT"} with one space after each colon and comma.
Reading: {"value": 7.4, "unit": "mm"}
